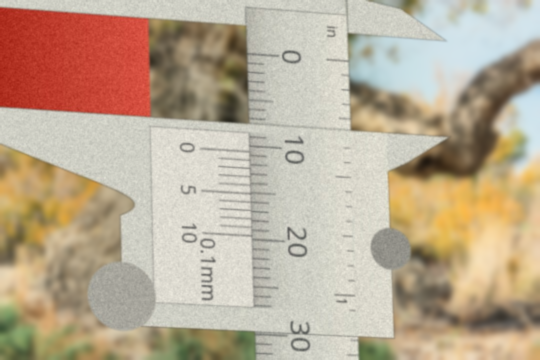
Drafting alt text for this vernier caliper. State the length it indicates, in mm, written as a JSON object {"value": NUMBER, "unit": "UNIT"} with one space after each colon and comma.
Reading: {"value": 10.6, "unit": "mm"}
